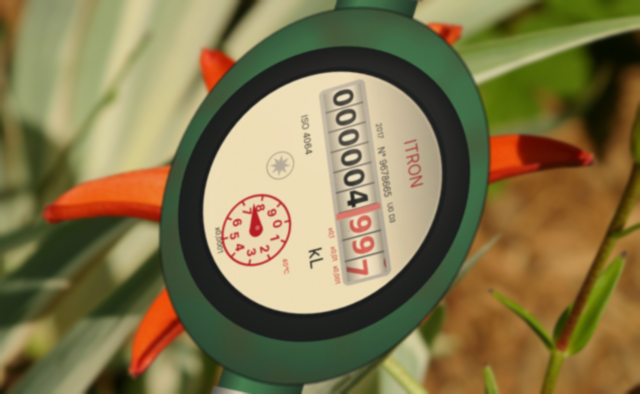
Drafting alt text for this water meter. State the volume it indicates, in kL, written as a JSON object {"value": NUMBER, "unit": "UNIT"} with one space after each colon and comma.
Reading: {"value": 4.9967, "unit": "kL"}
